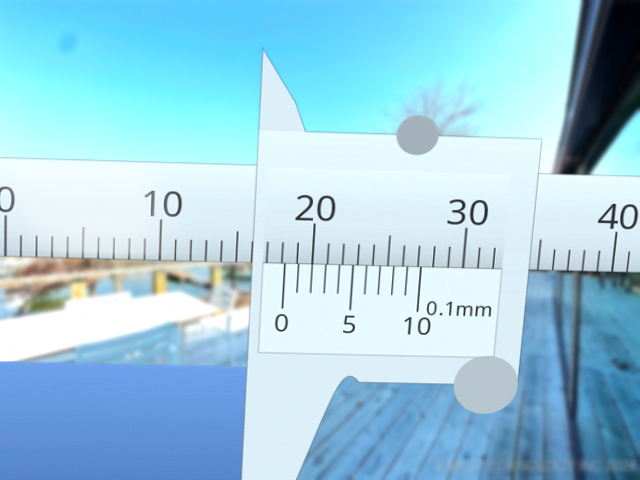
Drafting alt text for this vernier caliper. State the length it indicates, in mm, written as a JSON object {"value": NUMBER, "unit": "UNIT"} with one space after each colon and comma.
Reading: {"value": 18.2, "unit": "mm"}
